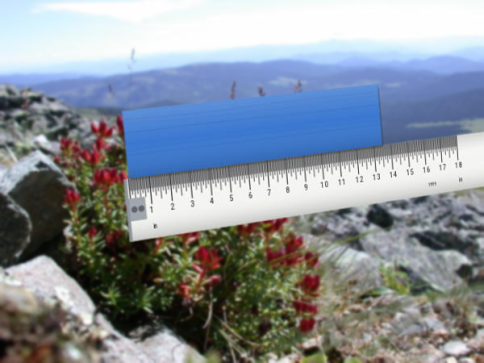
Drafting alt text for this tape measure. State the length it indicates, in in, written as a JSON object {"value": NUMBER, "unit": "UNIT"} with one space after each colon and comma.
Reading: {"value": 13.5, "unit": "in"}
